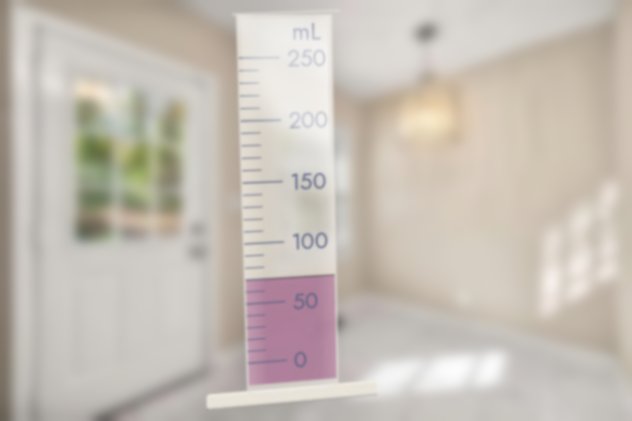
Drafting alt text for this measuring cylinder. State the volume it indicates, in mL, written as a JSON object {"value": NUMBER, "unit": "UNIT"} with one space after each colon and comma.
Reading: {"value": 70, "unit": "mL"}
